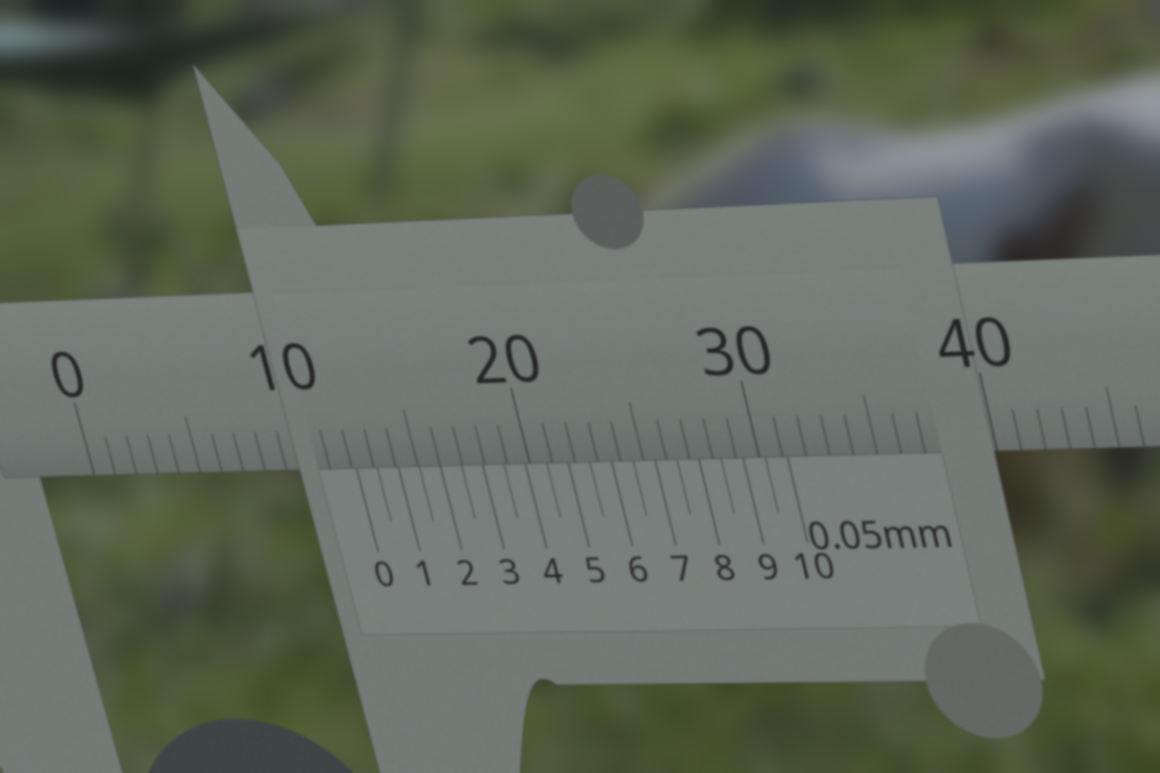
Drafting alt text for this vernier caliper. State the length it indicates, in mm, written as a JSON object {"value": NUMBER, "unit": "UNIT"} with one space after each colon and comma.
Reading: {"value": 12.2, "unit": "mm"}
